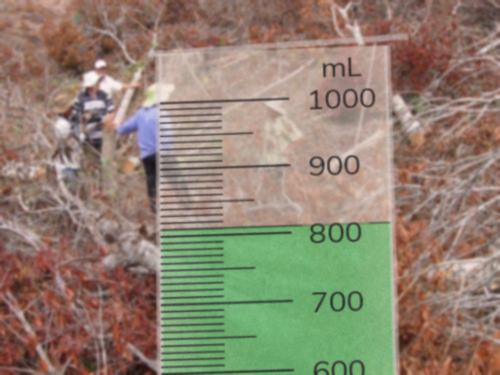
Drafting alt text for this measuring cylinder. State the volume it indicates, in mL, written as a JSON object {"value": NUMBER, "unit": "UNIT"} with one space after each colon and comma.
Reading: {"value": 810, "unit": "mL"}
